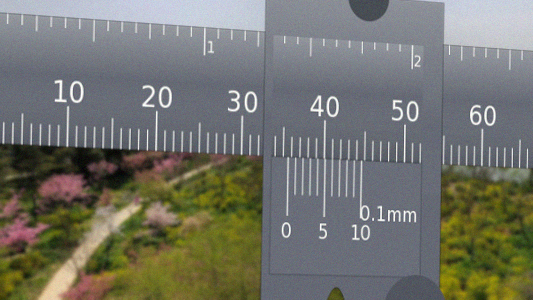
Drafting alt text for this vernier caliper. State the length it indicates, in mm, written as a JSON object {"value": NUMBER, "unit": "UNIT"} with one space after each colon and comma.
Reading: {"value": 35.6, "unit": "mm"}
